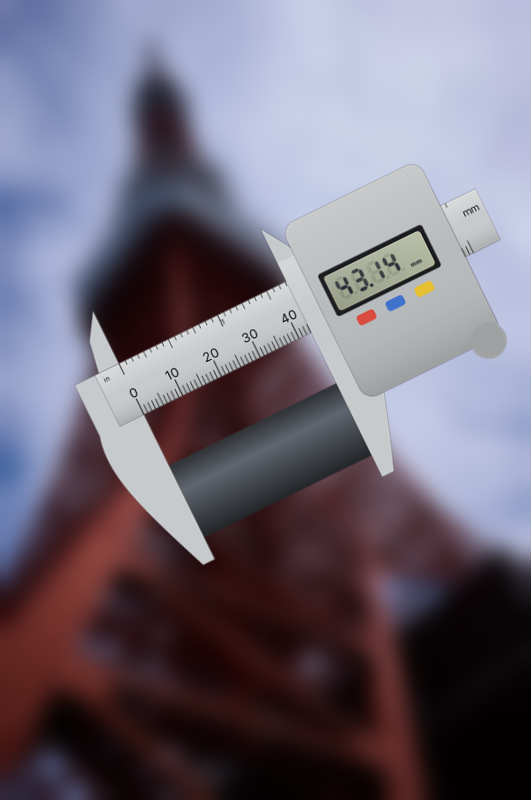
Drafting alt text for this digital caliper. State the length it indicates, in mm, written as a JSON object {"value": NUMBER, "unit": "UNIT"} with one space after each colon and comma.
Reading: {"value": 43.14, "unit": "mm"}
